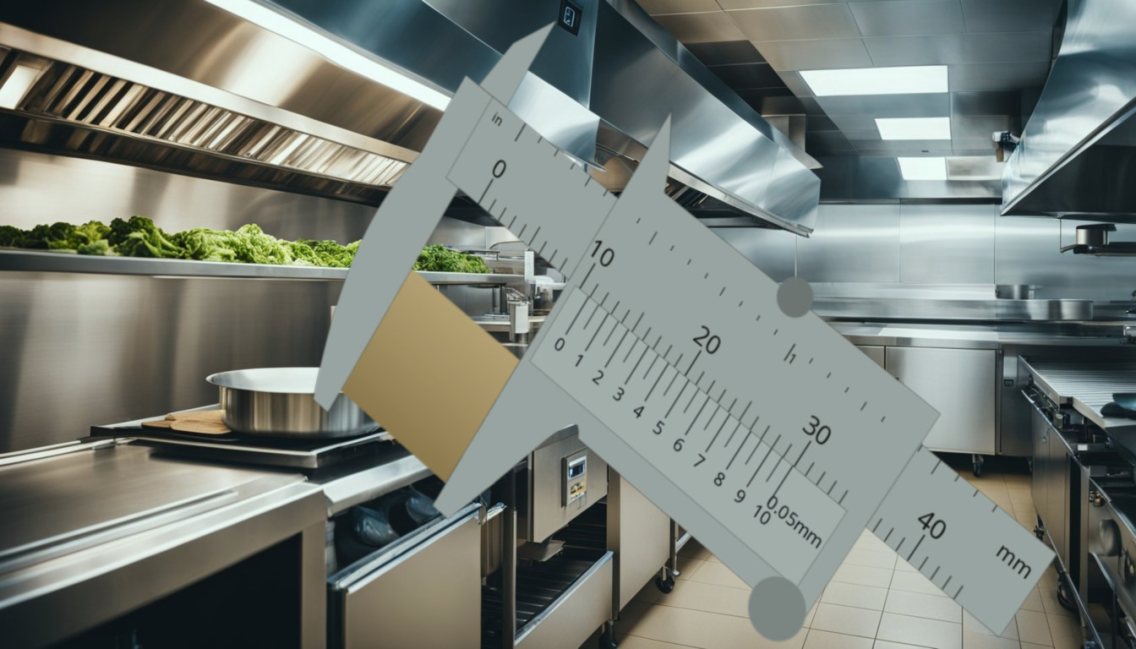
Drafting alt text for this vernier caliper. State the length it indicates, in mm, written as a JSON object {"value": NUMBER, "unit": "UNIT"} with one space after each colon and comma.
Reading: {"value": 10.9, "unit": "mm"}
